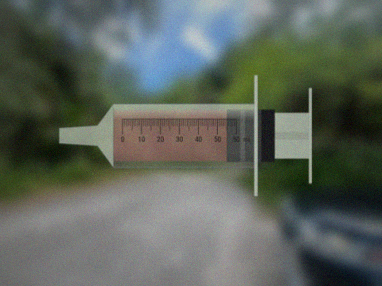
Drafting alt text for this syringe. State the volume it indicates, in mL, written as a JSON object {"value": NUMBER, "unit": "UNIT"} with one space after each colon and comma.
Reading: {"value": 55, "unit": "mL"}
